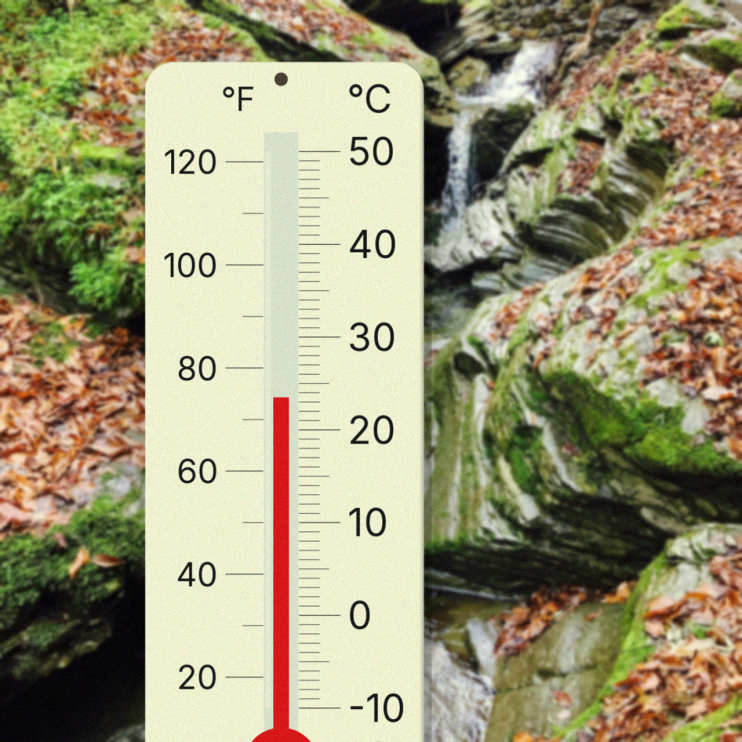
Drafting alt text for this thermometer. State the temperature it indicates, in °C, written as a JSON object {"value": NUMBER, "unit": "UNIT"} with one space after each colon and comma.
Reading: {"value": 23.5, "unit": "°C"}
